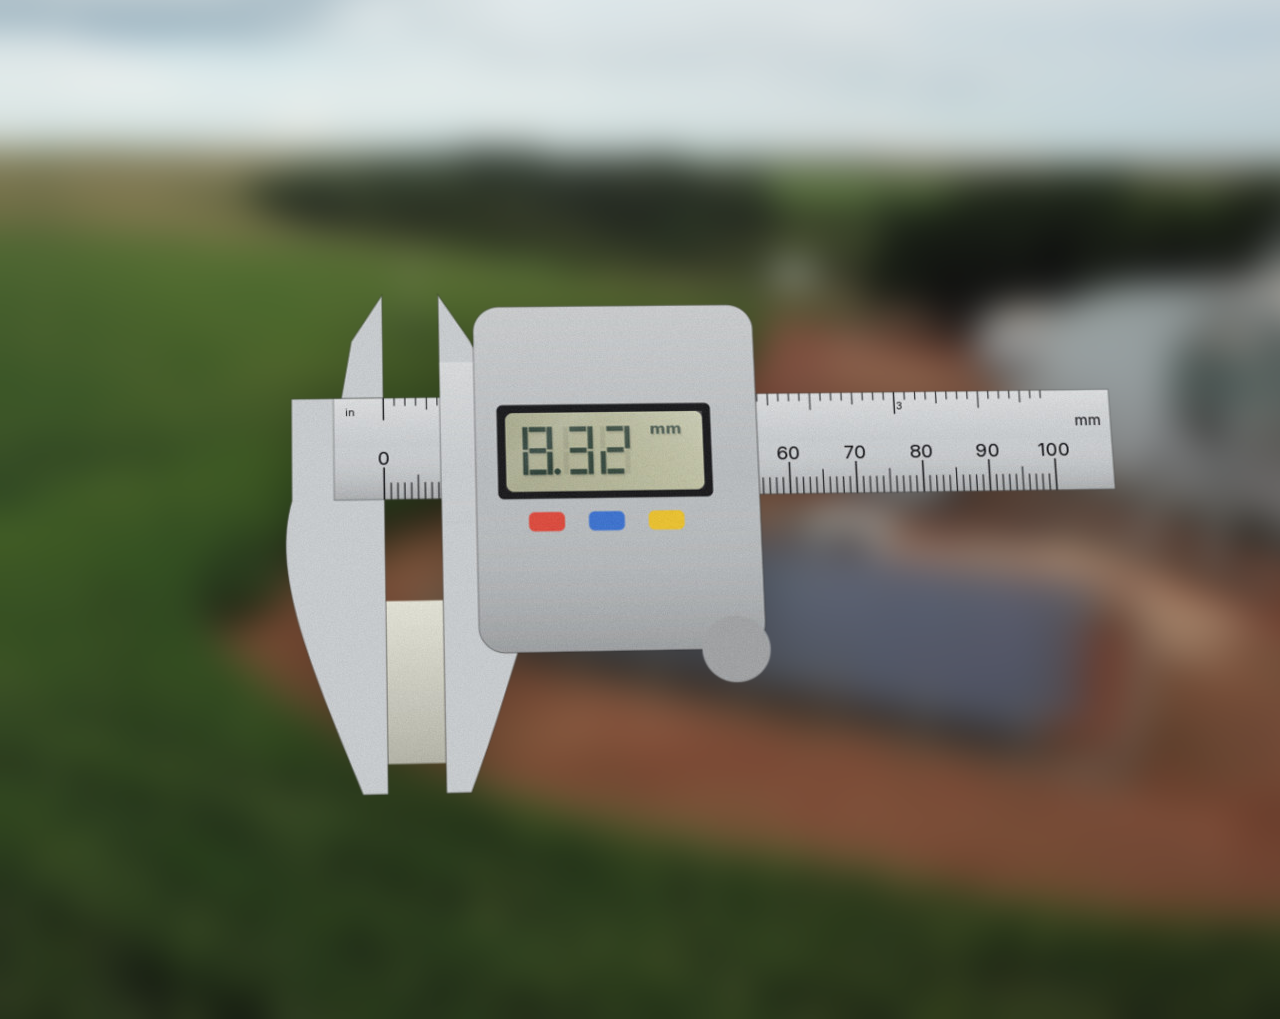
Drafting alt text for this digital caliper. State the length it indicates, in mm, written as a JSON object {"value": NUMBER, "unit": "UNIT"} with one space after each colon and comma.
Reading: {"value": 8.32, "unit": "mm"}
